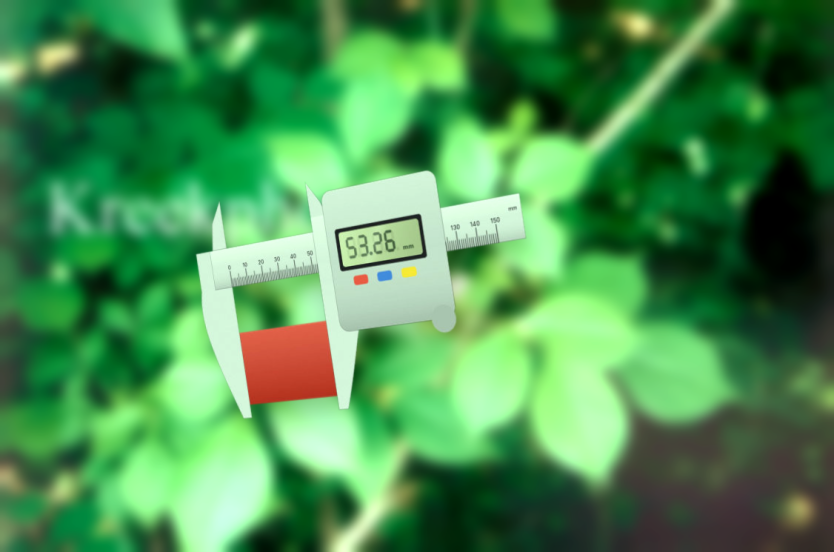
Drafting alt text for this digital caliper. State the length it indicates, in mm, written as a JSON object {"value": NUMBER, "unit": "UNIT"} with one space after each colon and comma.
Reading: {"value": 53.26, "unit": "mm"}
